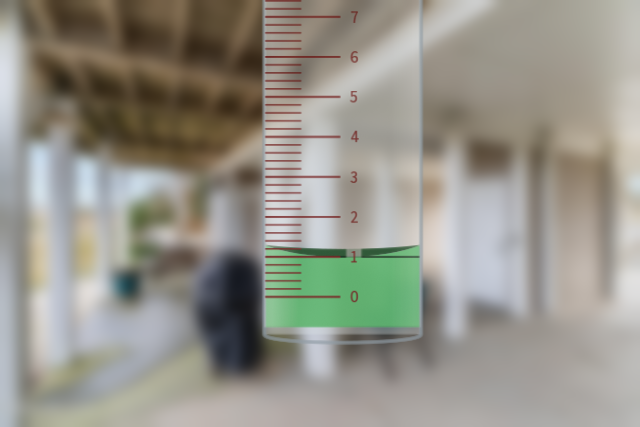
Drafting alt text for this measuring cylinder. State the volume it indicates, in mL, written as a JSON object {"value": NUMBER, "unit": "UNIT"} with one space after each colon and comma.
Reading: {"value": 1, "unit": "mL"}
